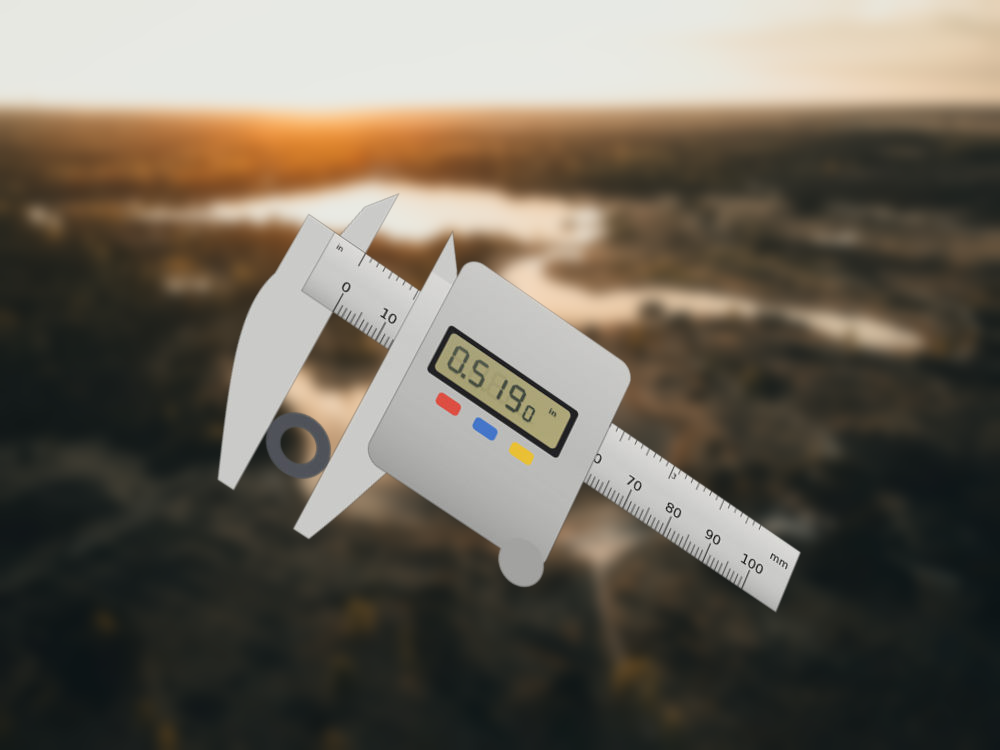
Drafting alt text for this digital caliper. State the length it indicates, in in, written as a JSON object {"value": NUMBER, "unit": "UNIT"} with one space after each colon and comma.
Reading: {"value": 0.5190, "unit": "in"}
